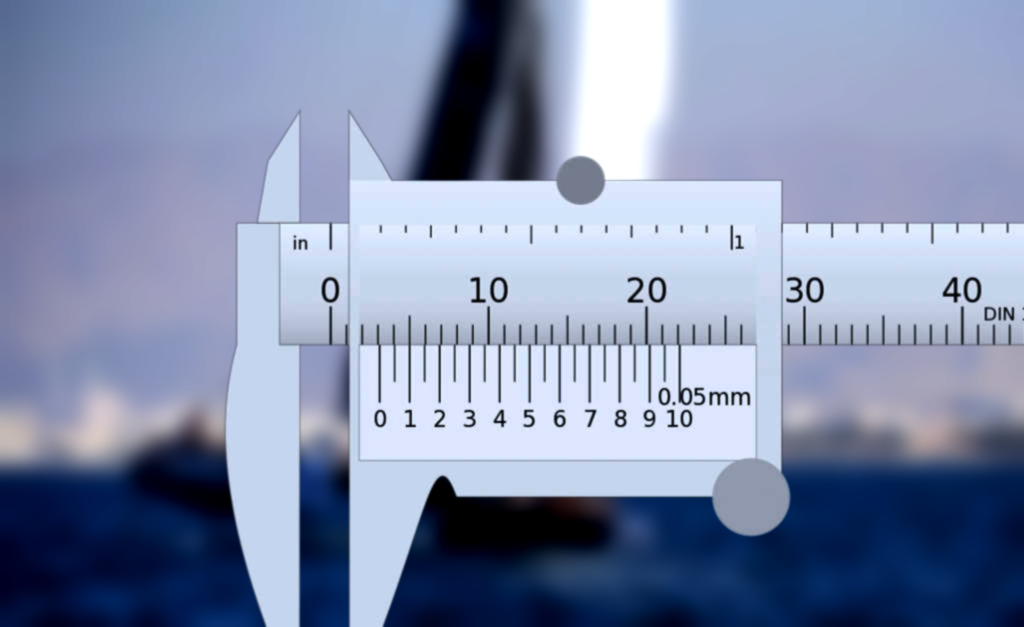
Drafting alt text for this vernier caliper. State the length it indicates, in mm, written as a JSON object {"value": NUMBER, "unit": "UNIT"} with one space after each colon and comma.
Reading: {"value": 3.1, "unit": "mm"}
